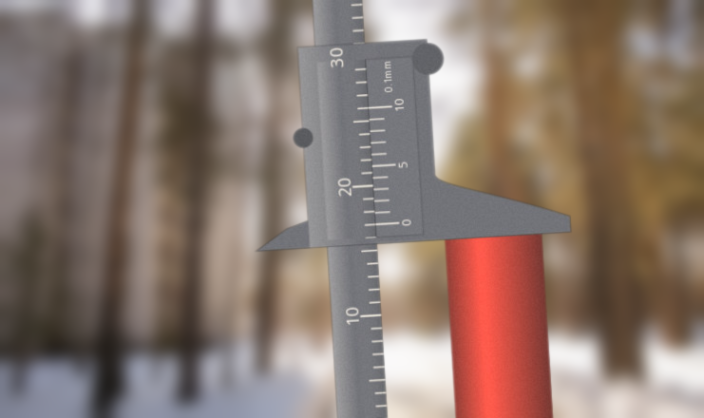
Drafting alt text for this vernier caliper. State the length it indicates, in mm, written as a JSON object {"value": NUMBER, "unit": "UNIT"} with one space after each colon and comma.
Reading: {"value": 17.0, "unit": "mm"}
